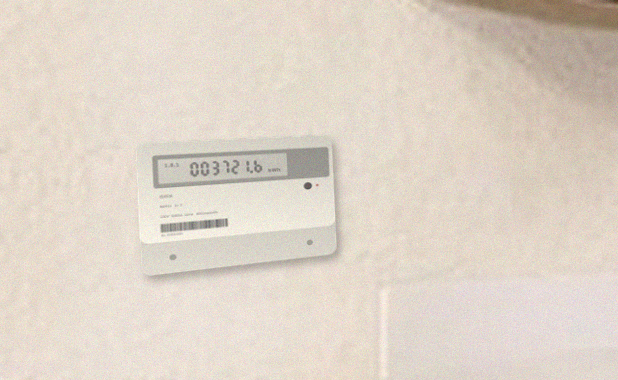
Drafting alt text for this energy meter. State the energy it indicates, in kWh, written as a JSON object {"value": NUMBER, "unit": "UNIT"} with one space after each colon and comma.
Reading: {"value": 3721.6, "unit": "kWh"}
